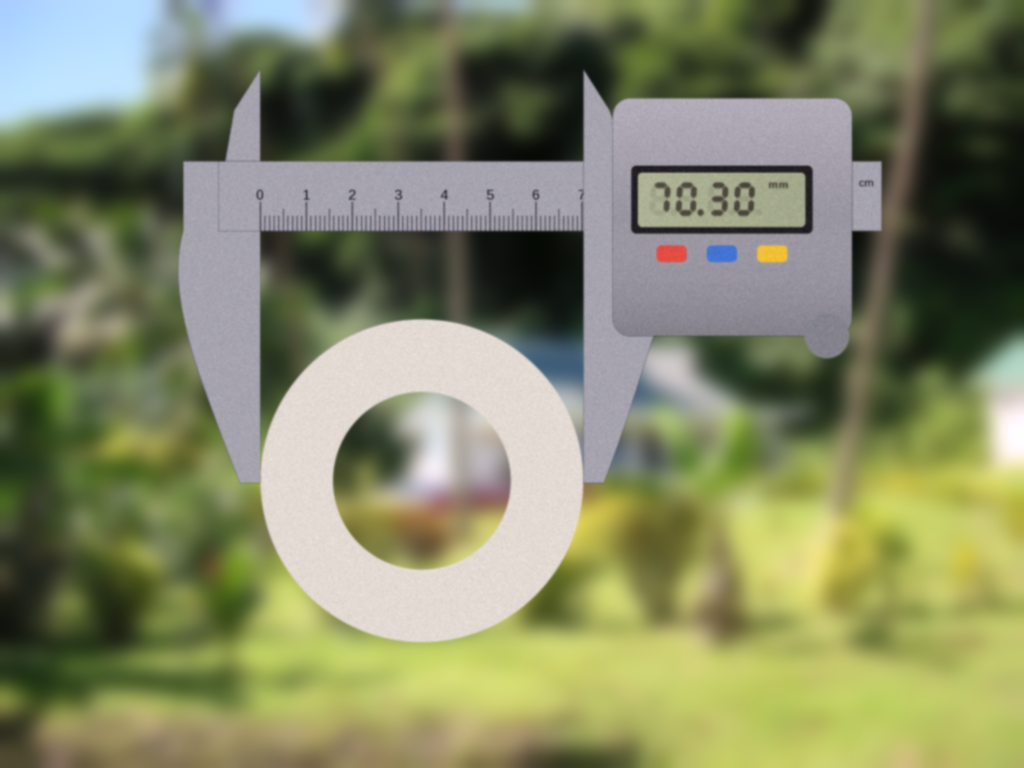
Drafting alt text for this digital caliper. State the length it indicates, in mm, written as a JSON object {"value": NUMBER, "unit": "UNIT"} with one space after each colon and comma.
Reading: {"value": 70.30, "unit": "mm"}
